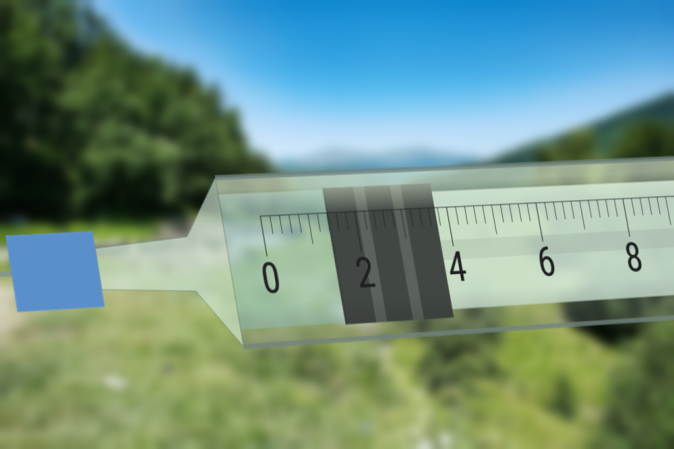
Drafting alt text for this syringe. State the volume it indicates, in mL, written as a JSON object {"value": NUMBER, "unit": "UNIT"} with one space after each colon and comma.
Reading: {"value": 1.4, "unit": "mL"}
